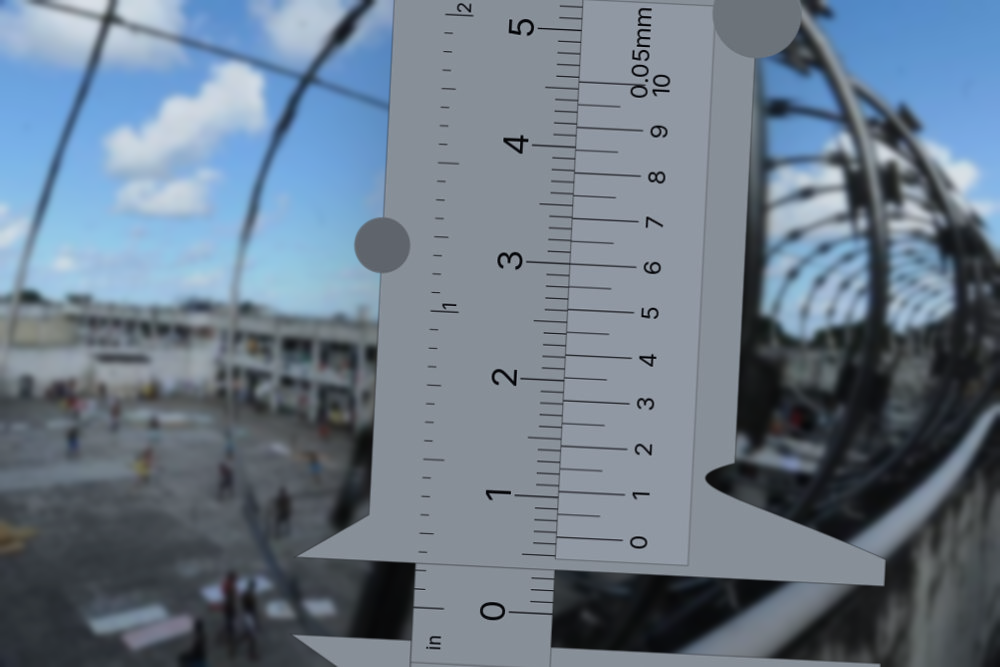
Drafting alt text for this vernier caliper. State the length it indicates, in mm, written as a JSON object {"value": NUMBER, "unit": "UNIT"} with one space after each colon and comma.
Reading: {"value": 6.6, "unit": "mm"}
